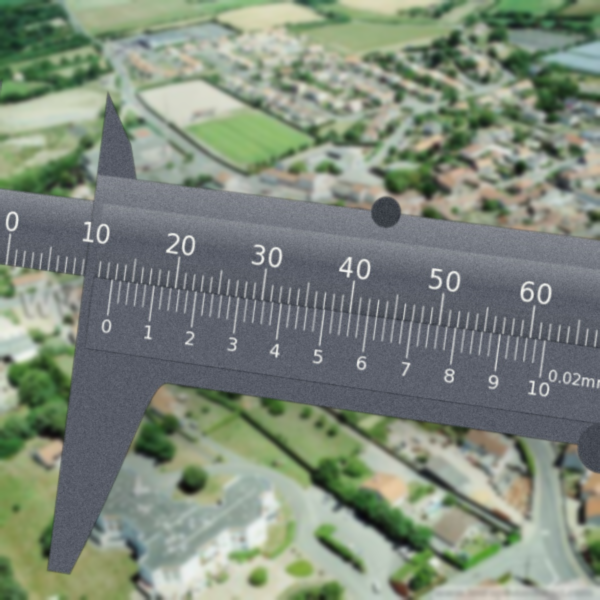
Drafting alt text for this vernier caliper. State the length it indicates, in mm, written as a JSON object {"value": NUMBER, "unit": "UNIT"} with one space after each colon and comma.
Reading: {"value": 12.6, "unit": "mm"}
